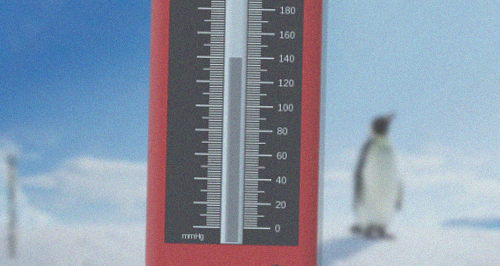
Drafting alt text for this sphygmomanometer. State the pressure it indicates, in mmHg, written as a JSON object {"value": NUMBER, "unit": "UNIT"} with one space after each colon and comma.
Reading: {"value": 140, "unit": "mmHg"}
